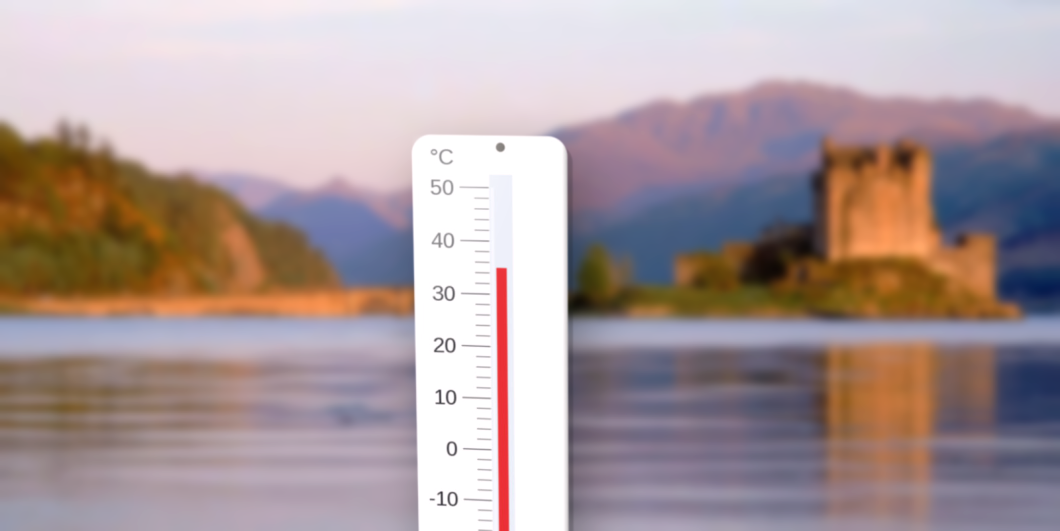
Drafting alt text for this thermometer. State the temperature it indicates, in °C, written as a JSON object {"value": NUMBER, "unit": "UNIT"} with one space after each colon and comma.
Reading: {"value": 35, "unit": "°C"}
